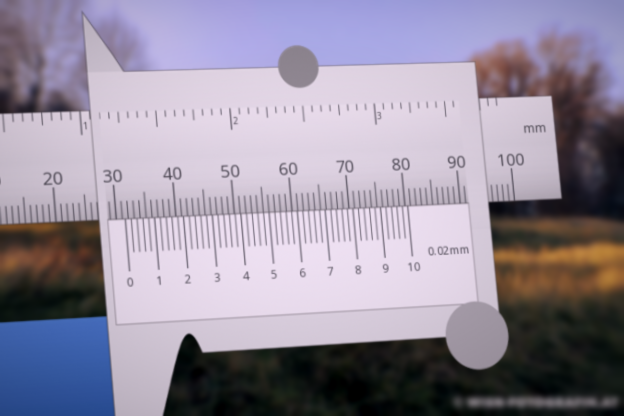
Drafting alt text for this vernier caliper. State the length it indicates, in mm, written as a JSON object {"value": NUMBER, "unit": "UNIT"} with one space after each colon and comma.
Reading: {"value": 31.5, "unit": "mm"}
